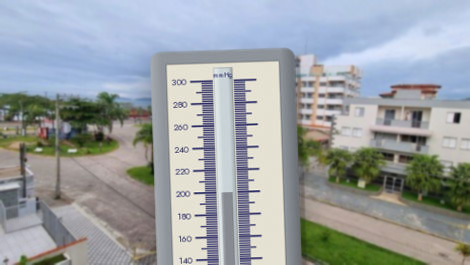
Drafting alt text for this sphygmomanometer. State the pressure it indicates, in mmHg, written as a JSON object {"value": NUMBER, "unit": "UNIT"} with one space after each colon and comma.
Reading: {"value": 200, "unit": "mmHg"}
